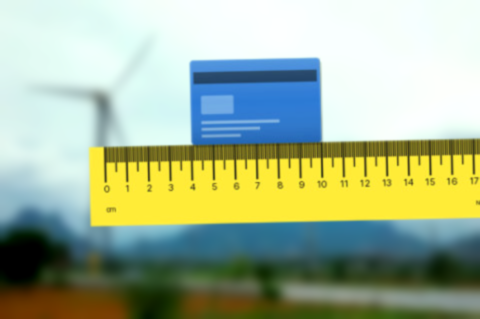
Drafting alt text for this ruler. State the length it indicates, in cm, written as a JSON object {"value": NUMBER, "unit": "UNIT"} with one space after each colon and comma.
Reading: {"value": 6, "unit": "cm"}
